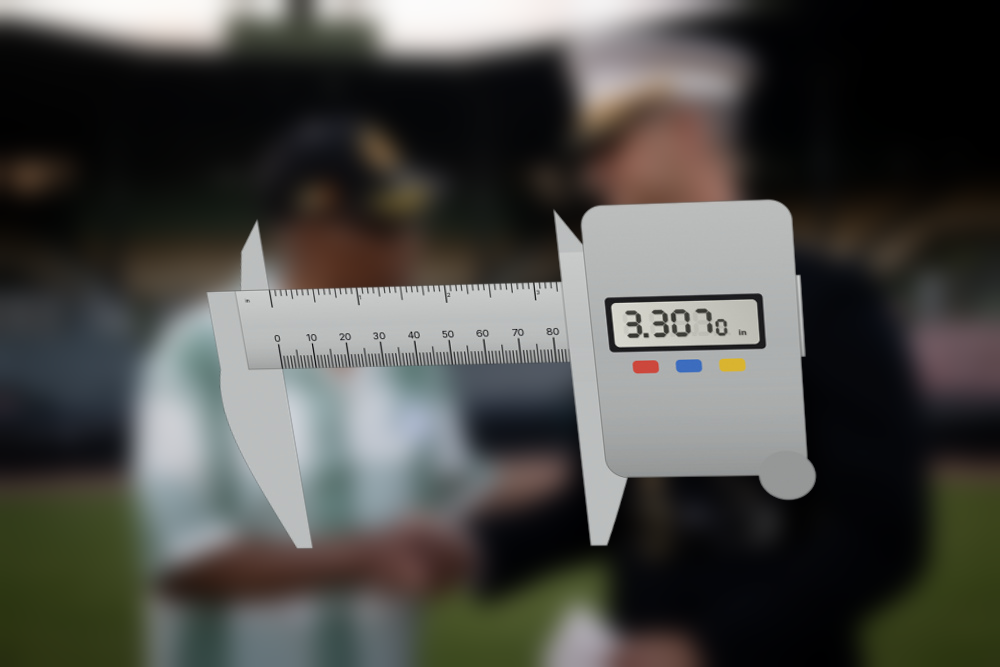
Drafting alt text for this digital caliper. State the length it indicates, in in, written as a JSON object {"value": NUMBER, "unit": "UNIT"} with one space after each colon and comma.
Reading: {"value": 3.3070, "unit": "in"}
